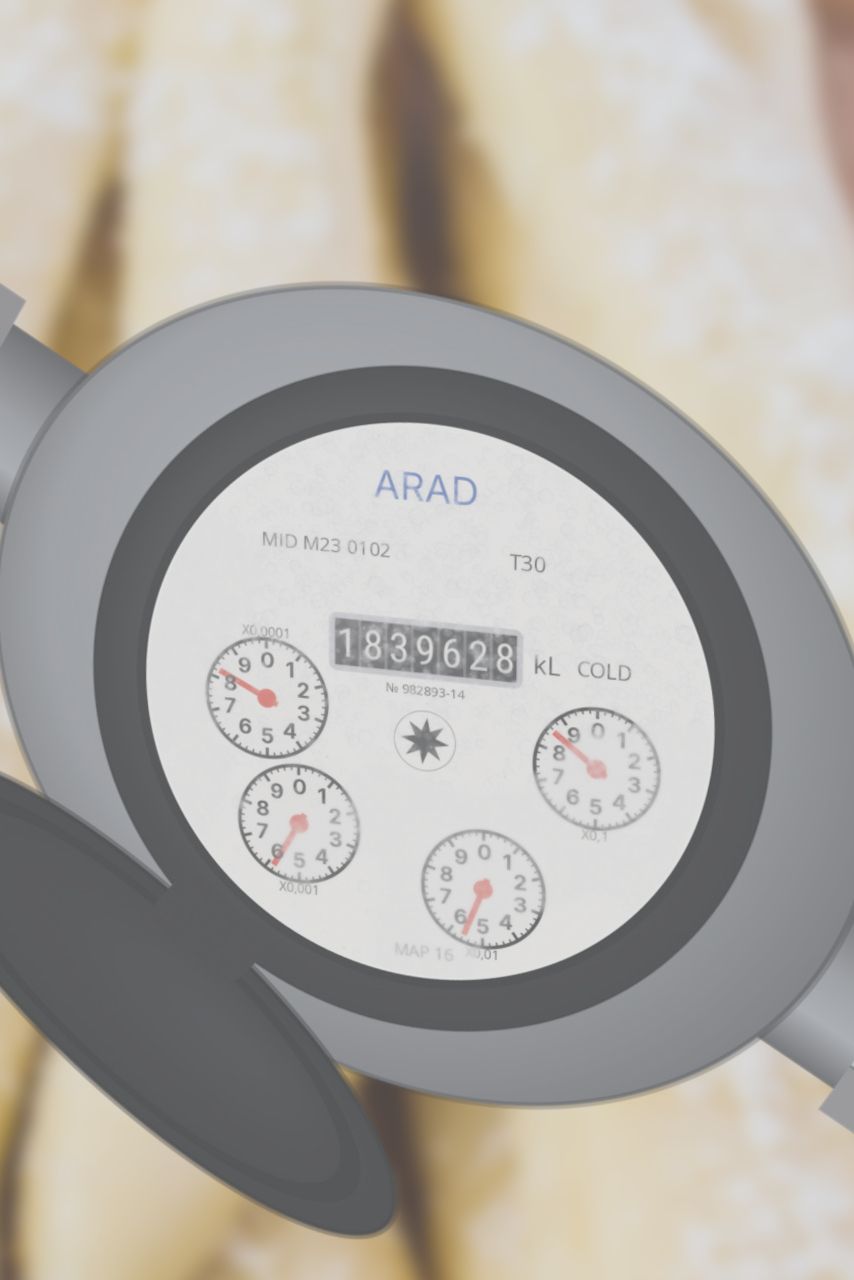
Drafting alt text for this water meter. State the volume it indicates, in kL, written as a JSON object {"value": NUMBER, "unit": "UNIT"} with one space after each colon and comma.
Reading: {"value": 1839628.8558, "unit": "kL"}
